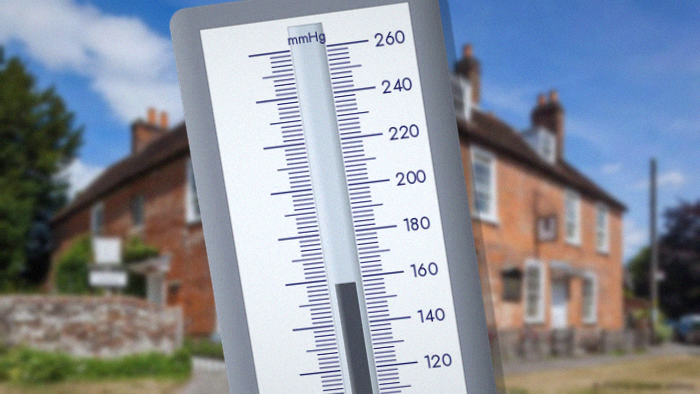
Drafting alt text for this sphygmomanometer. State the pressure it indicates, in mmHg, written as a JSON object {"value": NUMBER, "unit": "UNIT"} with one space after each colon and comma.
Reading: {"value": 158, "unit": "mmHg"}
